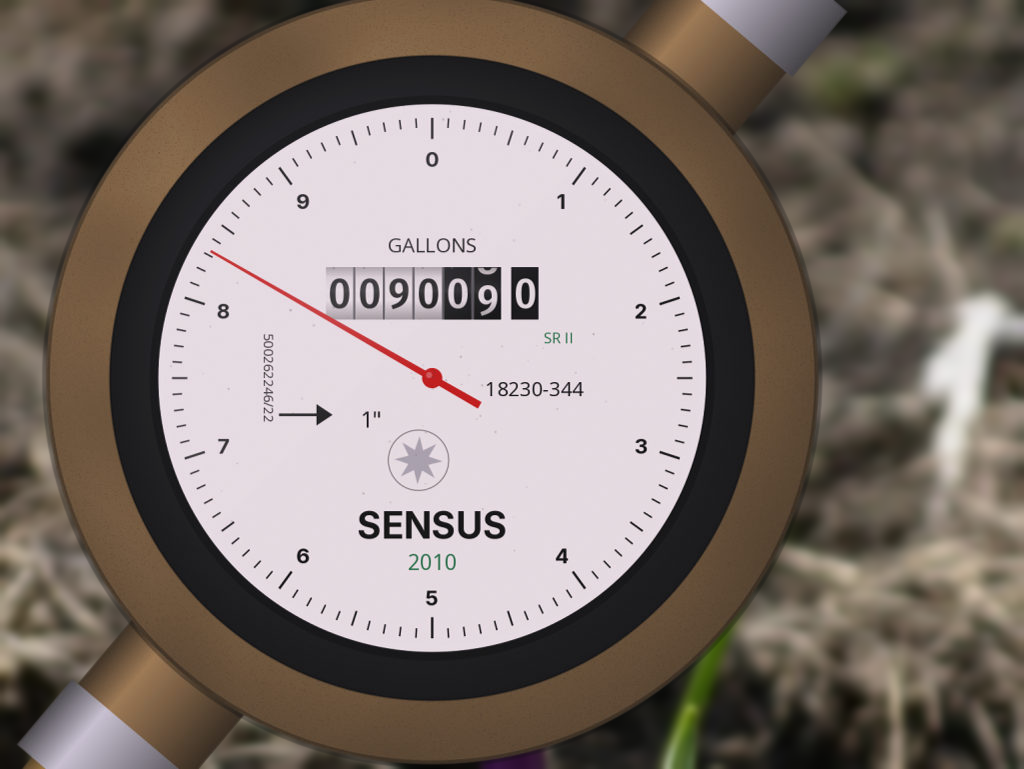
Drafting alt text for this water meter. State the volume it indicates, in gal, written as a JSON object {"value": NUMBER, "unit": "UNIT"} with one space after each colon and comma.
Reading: {"value": 90088.3, "unit": "gal"}
